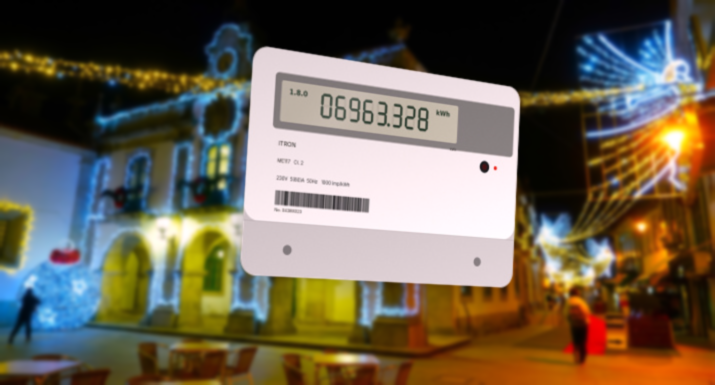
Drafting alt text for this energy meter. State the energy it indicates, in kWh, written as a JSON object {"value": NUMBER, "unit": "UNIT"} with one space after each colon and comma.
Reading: {"value": 6963.328, "unit": "kWh"}
